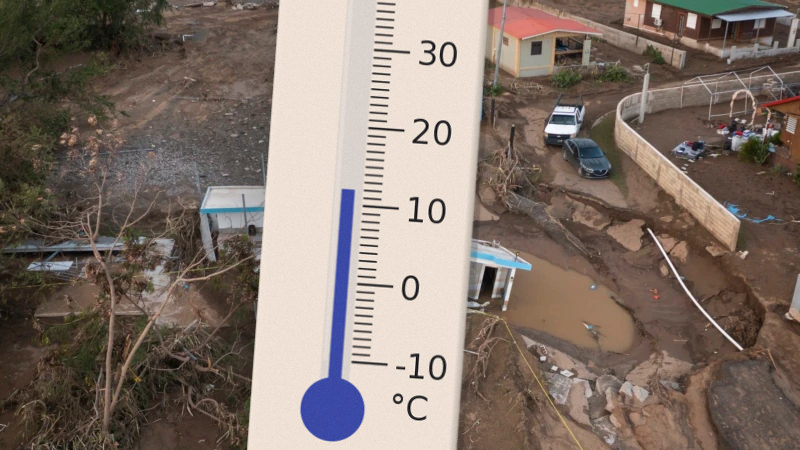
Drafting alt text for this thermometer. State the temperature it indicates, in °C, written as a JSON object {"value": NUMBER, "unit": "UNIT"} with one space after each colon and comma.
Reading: {"value": 12, "unit": "°C"}
